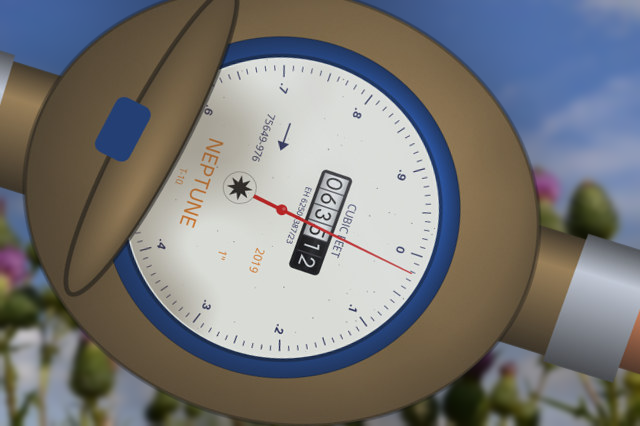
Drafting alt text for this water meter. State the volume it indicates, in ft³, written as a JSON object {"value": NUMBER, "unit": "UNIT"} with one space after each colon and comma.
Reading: {"value": 63512.02, "unit": "ft³"}
